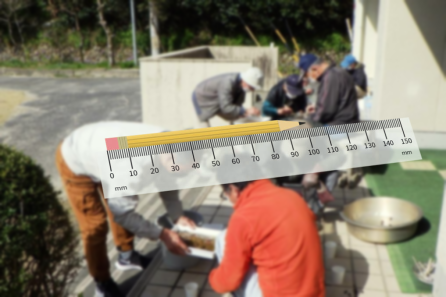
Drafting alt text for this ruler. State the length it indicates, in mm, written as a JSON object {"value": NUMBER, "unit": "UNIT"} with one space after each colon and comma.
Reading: {"value": 100, "unit": "mm"}
